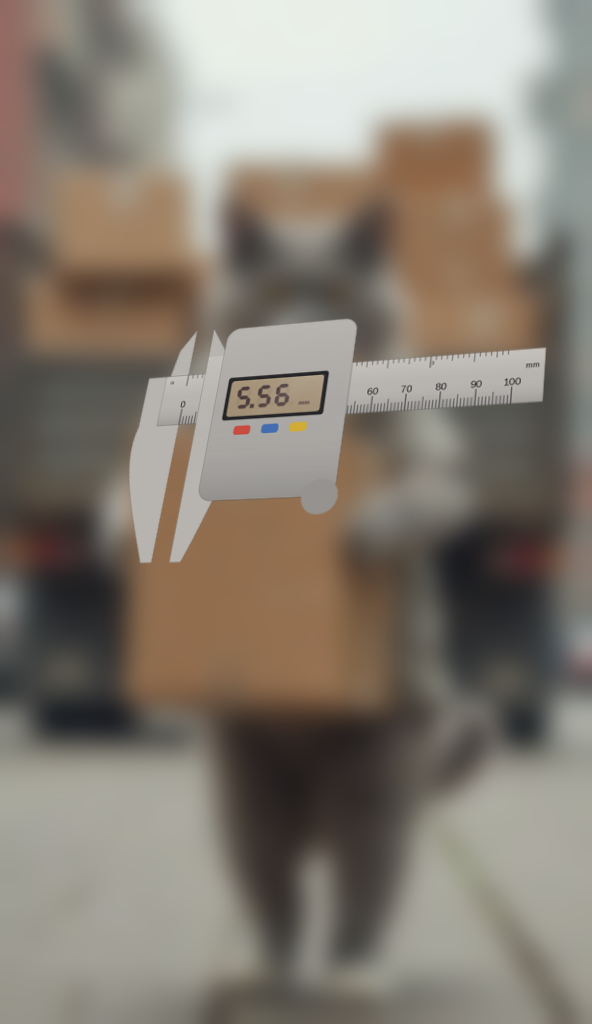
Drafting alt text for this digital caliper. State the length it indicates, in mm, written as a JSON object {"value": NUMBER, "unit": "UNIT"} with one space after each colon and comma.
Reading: {"value": 5.56, "unit": "mm"}
